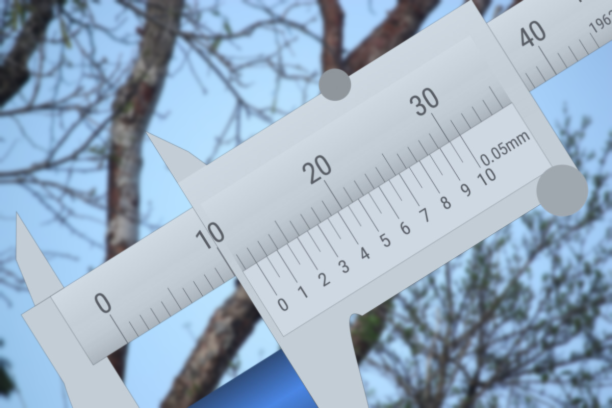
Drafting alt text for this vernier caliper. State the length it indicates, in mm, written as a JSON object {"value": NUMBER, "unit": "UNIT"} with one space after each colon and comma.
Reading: {"value": 12.0, "unit": "mm"}
